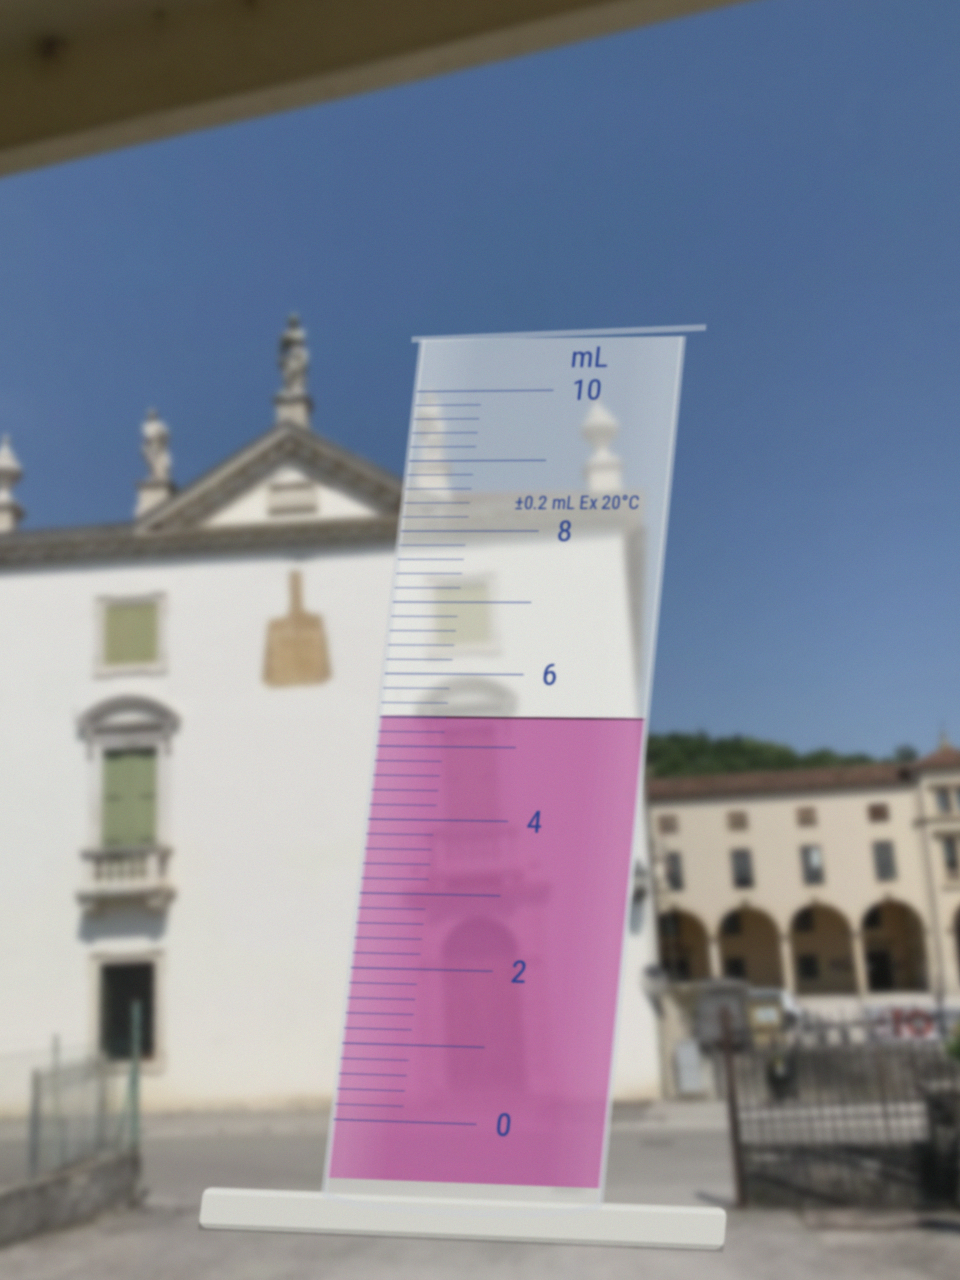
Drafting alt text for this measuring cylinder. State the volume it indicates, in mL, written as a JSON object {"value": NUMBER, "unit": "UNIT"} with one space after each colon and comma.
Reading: {"value": 5.4, "unit": "mL"}
